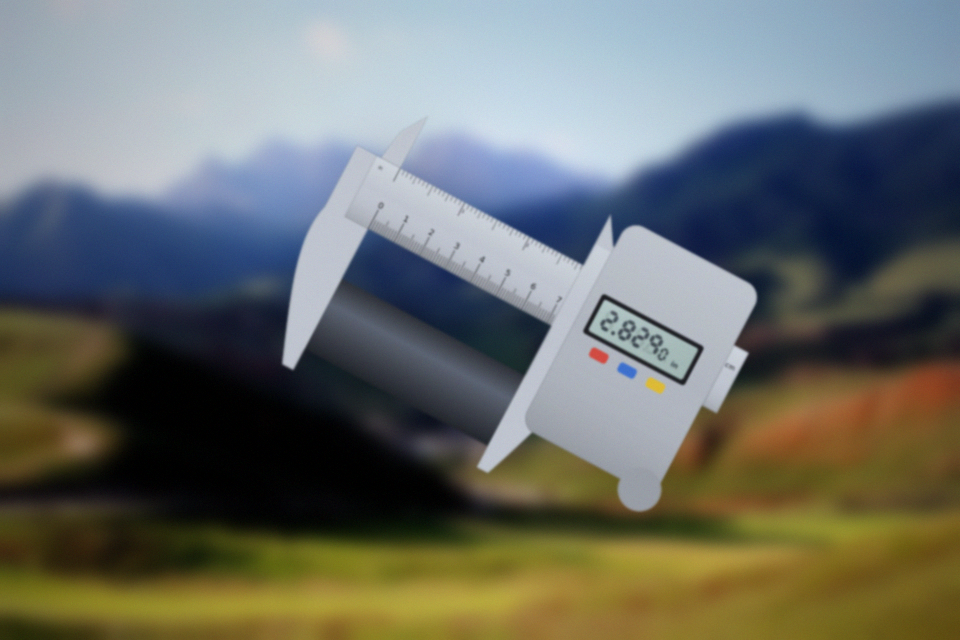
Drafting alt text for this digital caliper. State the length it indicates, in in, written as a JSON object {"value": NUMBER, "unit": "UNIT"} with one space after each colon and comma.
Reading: {"value": 2.8290, "unit": "in"}
